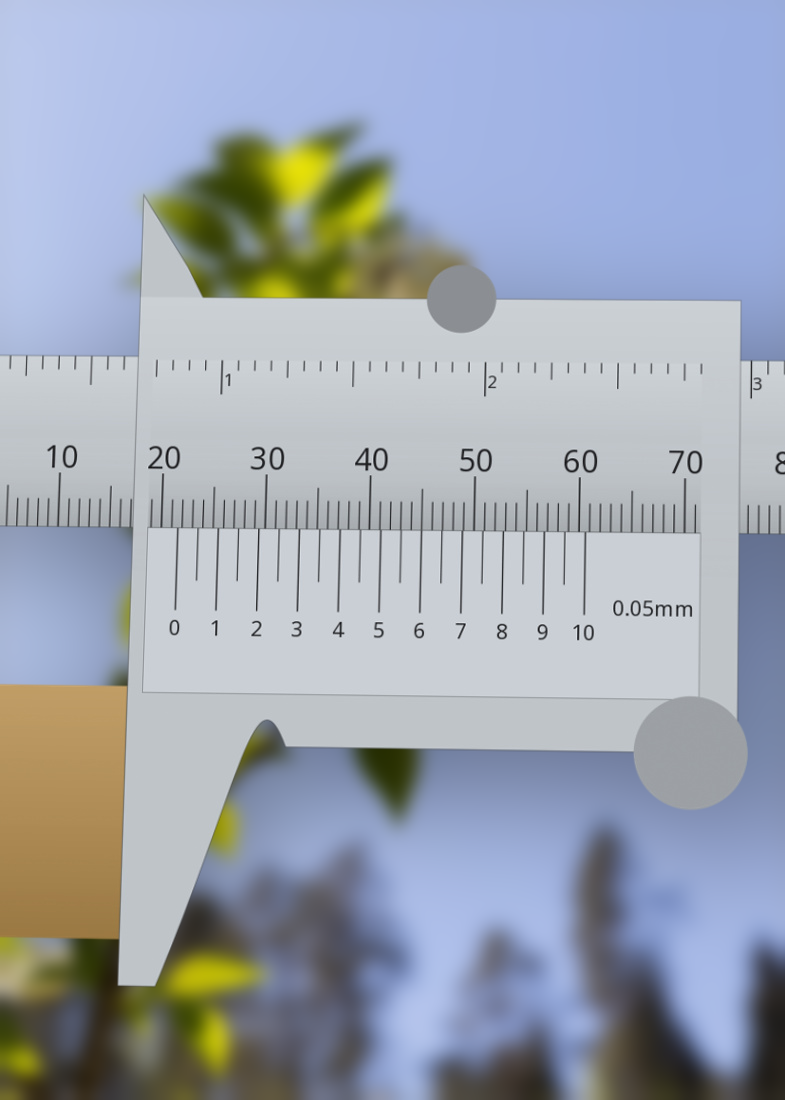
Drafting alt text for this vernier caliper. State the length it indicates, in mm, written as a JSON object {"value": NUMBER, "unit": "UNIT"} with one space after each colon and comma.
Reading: {"value": 21.6, "unit": "mm"}
